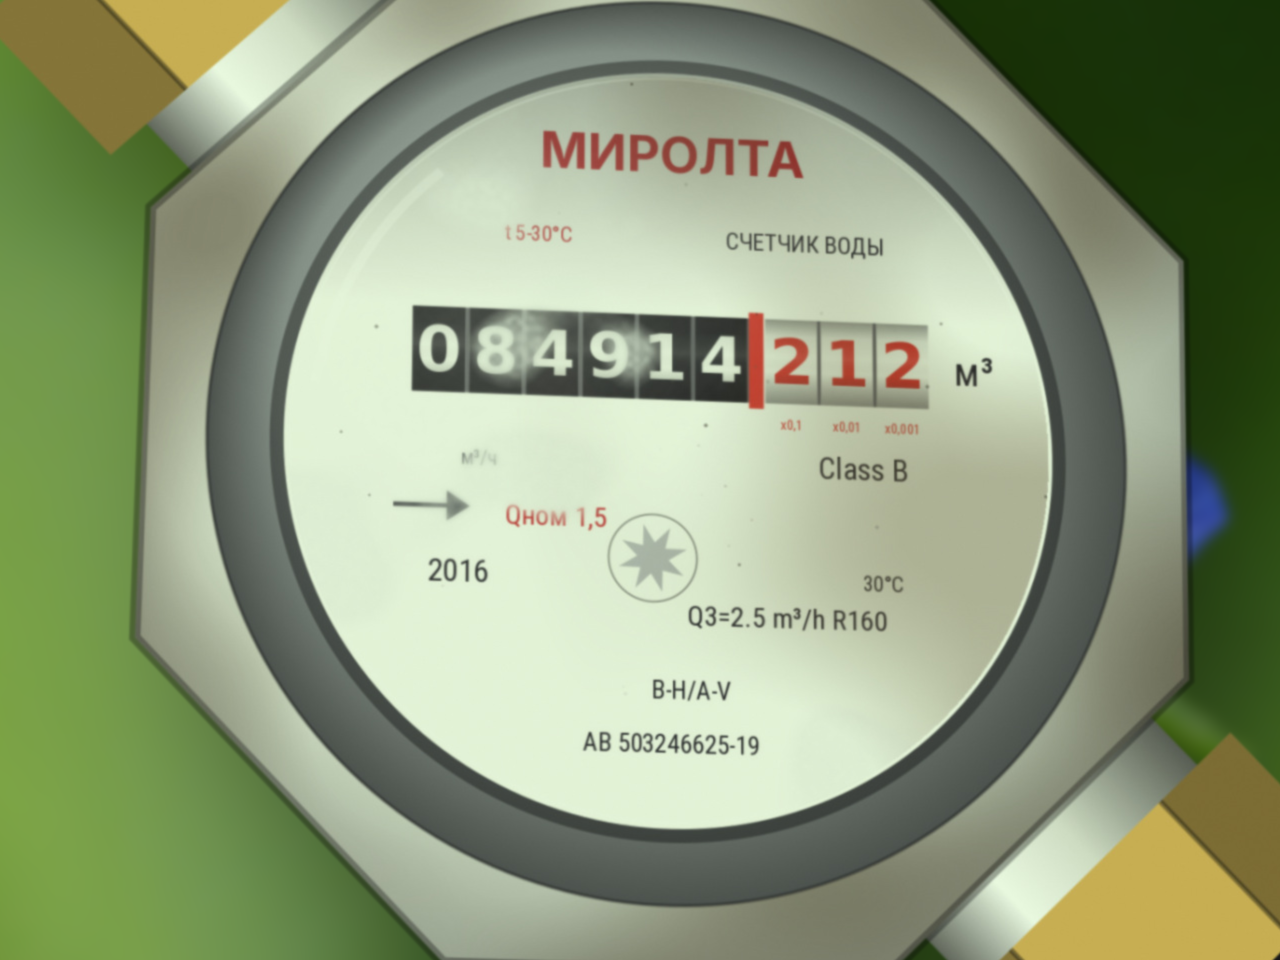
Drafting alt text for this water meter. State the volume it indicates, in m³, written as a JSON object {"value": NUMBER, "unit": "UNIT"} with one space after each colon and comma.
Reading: {"value": 84914.212, "unit": "m³"}
